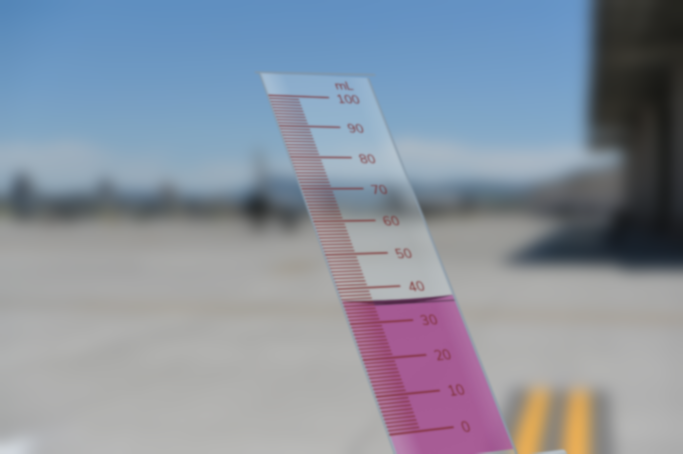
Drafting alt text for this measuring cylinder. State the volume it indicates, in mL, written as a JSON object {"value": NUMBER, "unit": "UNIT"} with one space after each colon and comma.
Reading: {"value": 35, "unit": "mL"}
